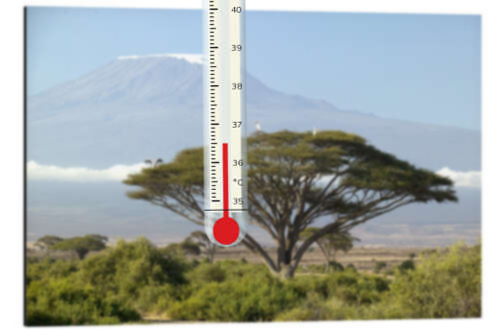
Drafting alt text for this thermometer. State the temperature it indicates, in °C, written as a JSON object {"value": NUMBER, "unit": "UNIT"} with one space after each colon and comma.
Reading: {"value": 36.5, "unit": "°C"}
